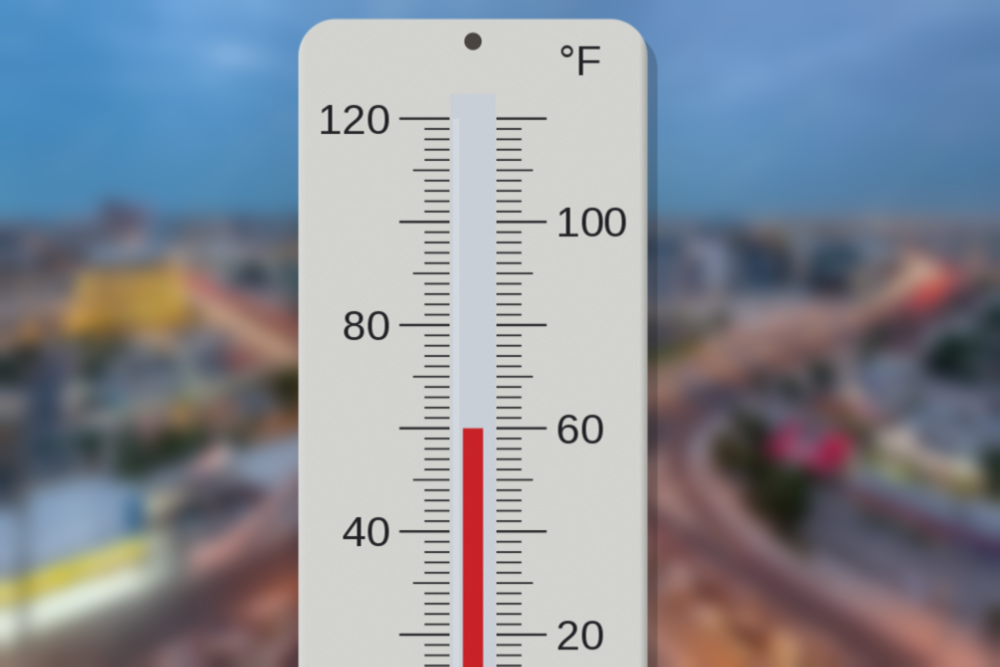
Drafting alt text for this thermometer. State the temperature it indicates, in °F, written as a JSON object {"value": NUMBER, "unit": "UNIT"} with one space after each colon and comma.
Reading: {"value": 60, "unit": "°F"}
